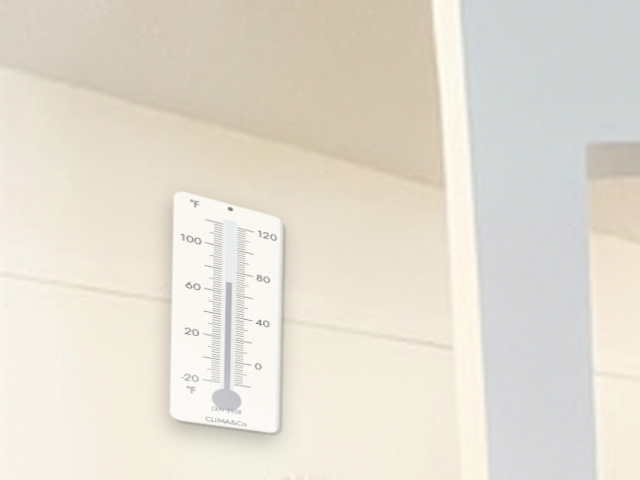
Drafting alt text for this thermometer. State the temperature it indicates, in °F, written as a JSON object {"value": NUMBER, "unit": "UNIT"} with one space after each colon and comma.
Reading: {"value": 70, "unit": "°F"}
